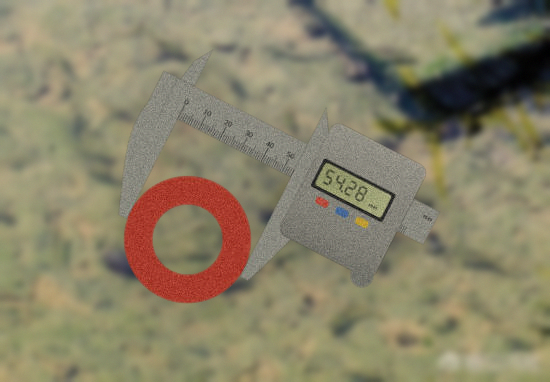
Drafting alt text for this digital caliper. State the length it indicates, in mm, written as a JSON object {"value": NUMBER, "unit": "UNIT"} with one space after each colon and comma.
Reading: {"value": 54.28, "unit": "mm"}
